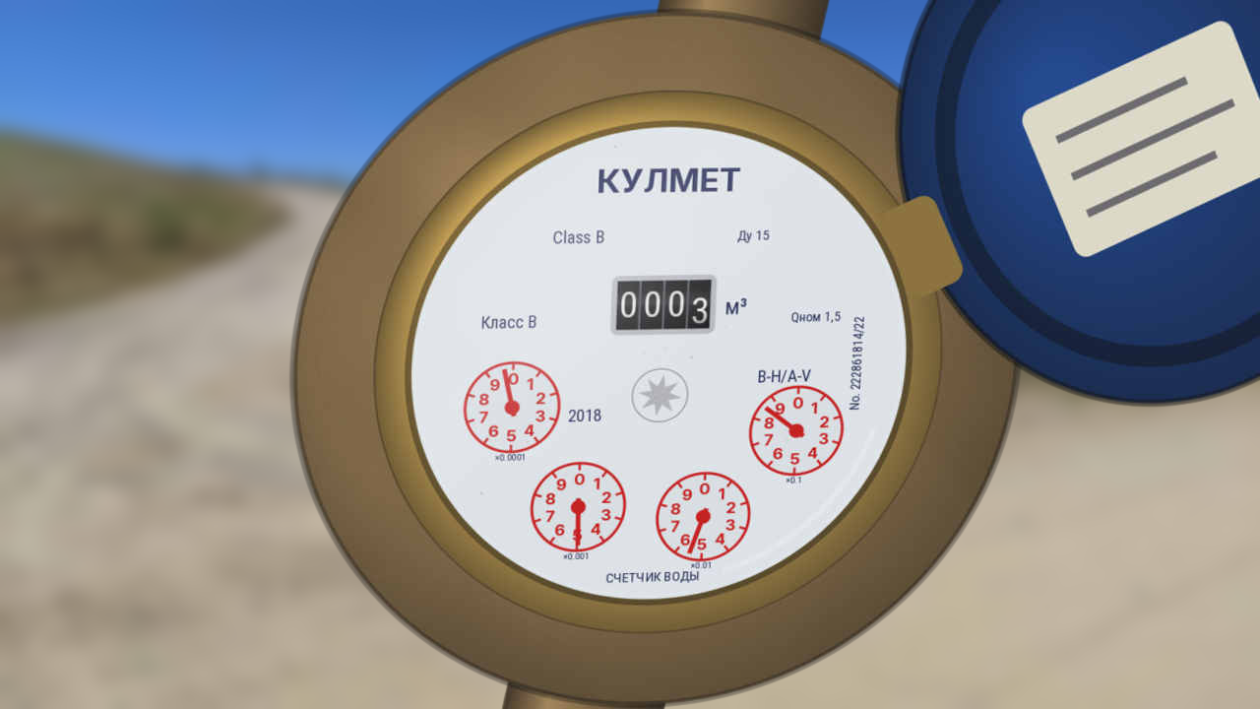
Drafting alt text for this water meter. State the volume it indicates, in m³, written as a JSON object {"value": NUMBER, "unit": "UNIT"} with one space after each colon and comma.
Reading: {"value": 2.8549, "unit": "m³"}
